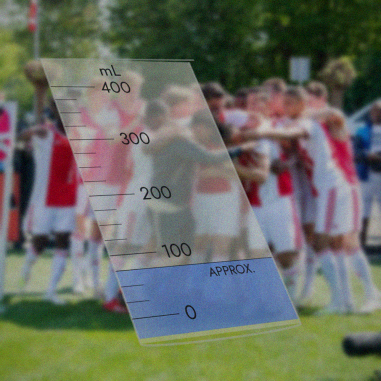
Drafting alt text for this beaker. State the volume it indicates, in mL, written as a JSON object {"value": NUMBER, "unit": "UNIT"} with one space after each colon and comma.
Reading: {"value": 75, "unit": "mL"}
